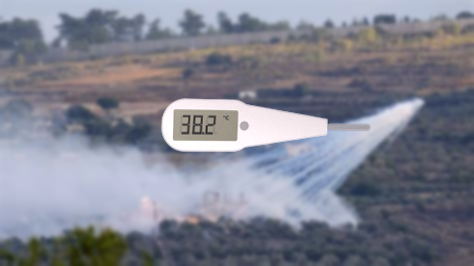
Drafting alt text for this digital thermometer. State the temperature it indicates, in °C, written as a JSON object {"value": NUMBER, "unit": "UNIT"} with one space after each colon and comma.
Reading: {"value": 38.2, "unit": "°C"}
